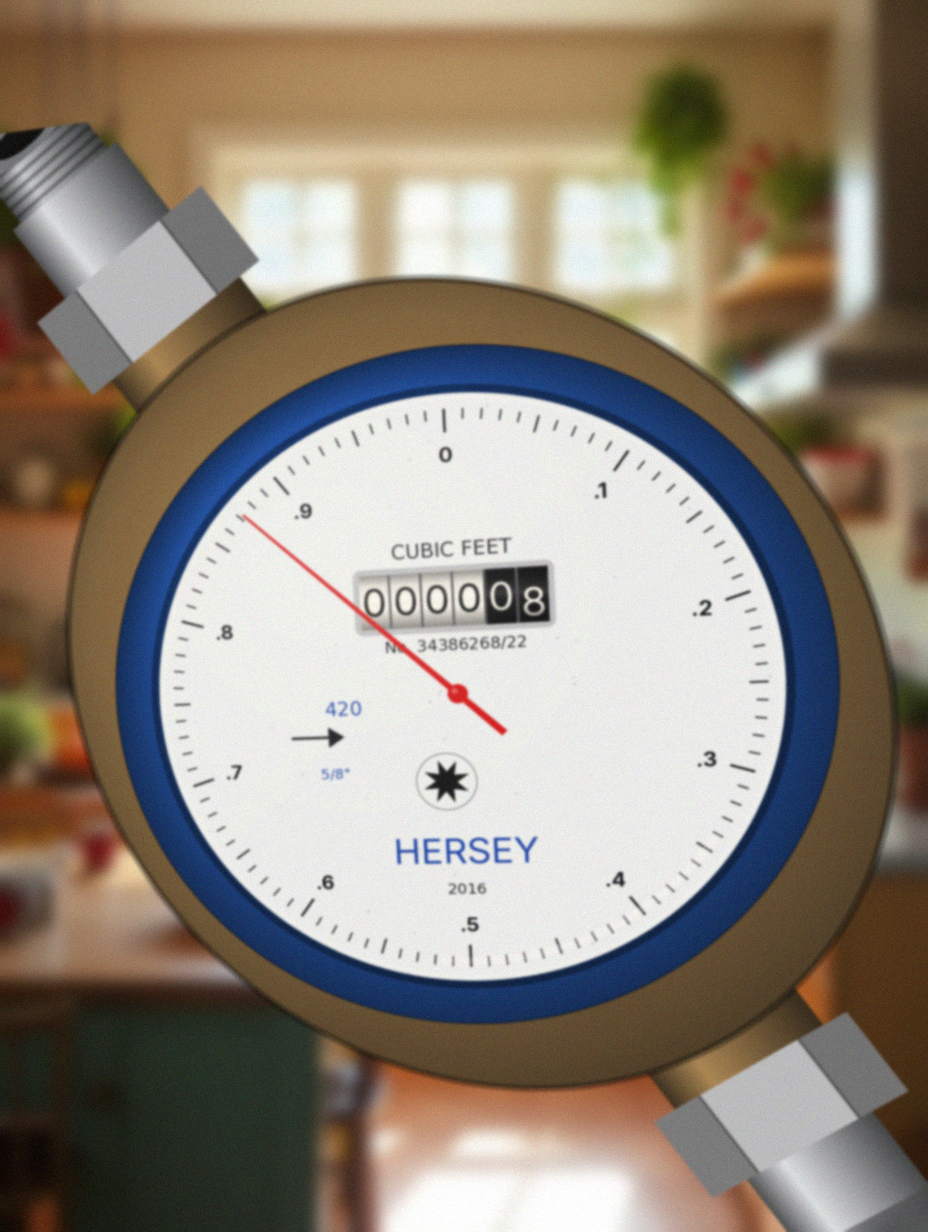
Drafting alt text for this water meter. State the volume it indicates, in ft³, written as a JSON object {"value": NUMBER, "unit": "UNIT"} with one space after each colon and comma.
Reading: {"value": 7.87, "unit": "ft³"}
